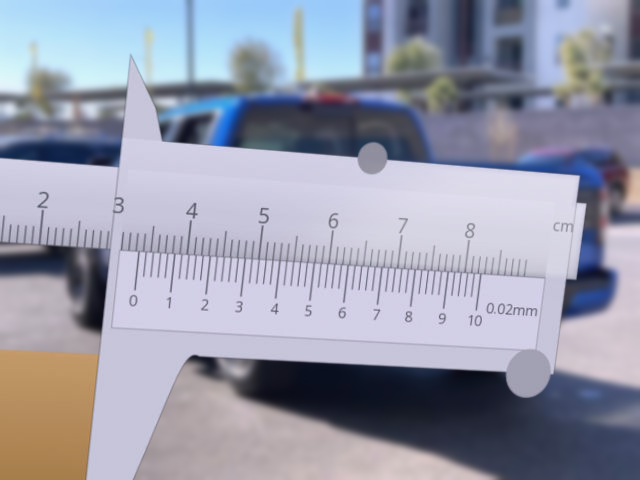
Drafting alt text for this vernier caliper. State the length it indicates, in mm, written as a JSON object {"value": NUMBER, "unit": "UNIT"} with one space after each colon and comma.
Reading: {"value": 33.4, "unit": "mm"}
